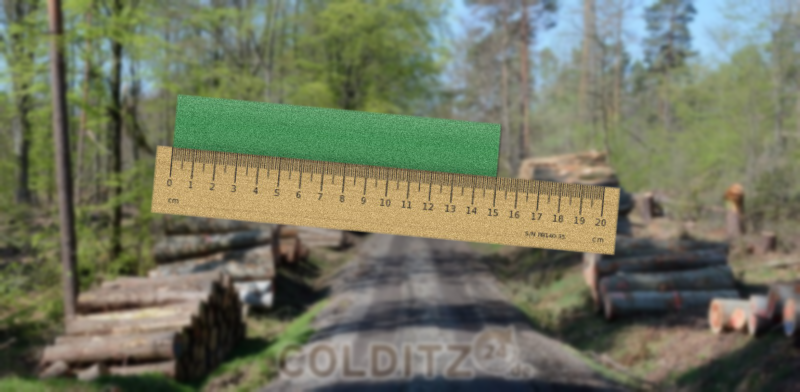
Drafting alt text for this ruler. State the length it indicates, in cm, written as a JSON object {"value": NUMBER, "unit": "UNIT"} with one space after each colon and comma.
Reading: {"value": 15, "unit": "cm"}
